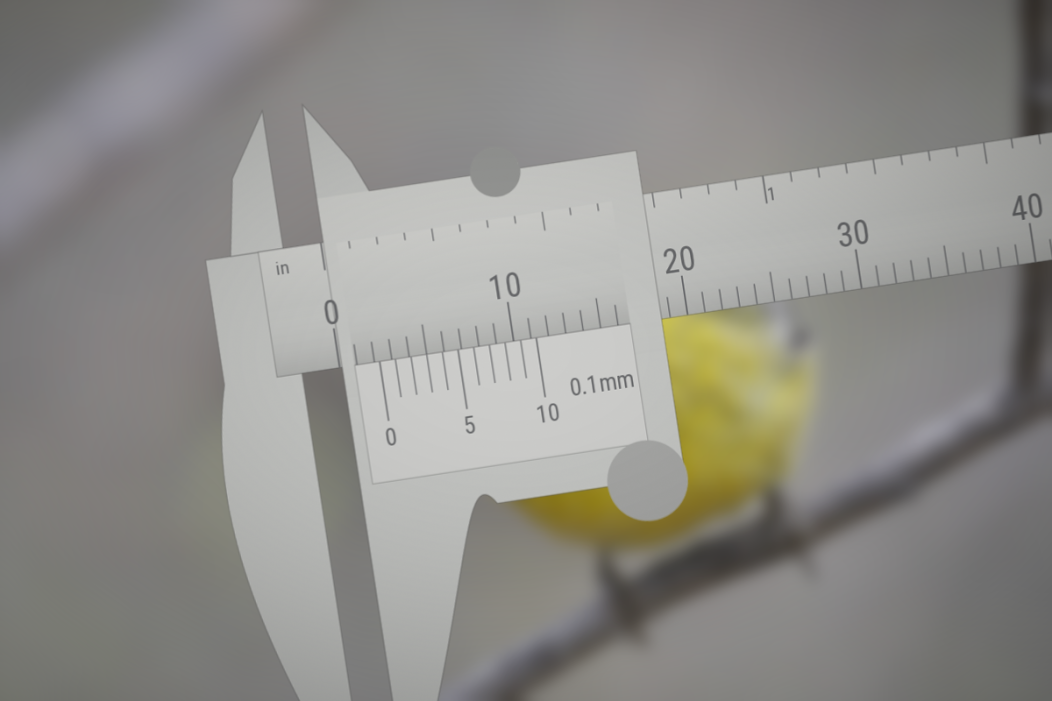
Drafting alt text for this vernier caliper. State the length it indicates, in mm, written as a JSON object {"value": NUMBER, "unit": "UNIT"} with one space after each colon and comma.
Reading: {"value": 2.3, "unit": "mm"}
